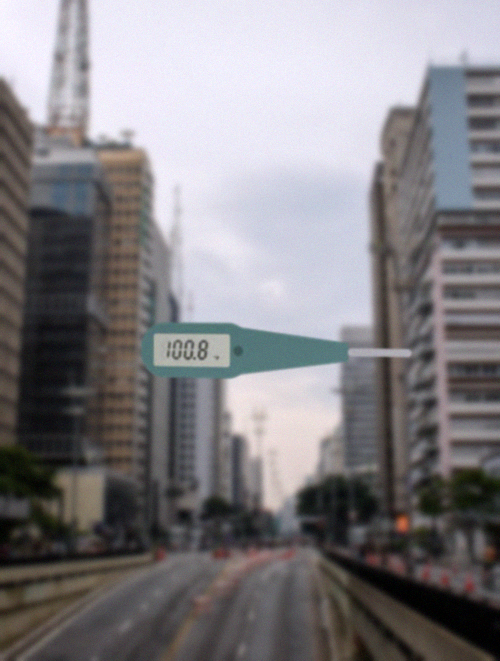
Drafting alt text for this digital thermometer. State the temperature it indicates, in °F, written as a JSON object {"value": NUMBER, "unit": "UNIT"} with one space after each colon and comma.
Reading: {"value": 100.8, "unit": "°F"}
